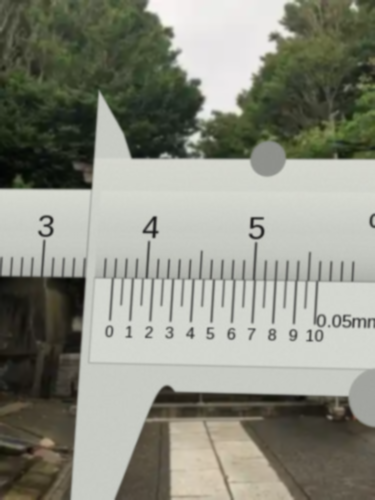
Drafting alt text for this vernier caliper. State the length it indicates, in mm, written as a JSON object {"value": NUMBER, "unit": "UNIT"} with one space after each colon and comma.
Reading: {"value": 36.8, "unit": "mm"}
